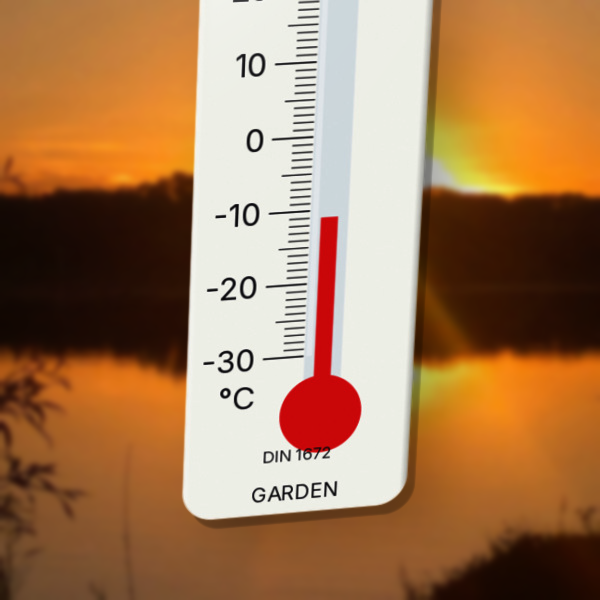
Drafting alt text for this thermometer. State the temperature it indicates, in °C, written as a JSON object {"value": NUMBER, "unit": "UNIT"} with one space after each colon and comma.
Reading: {"value": -11, "unit": "°C"}
